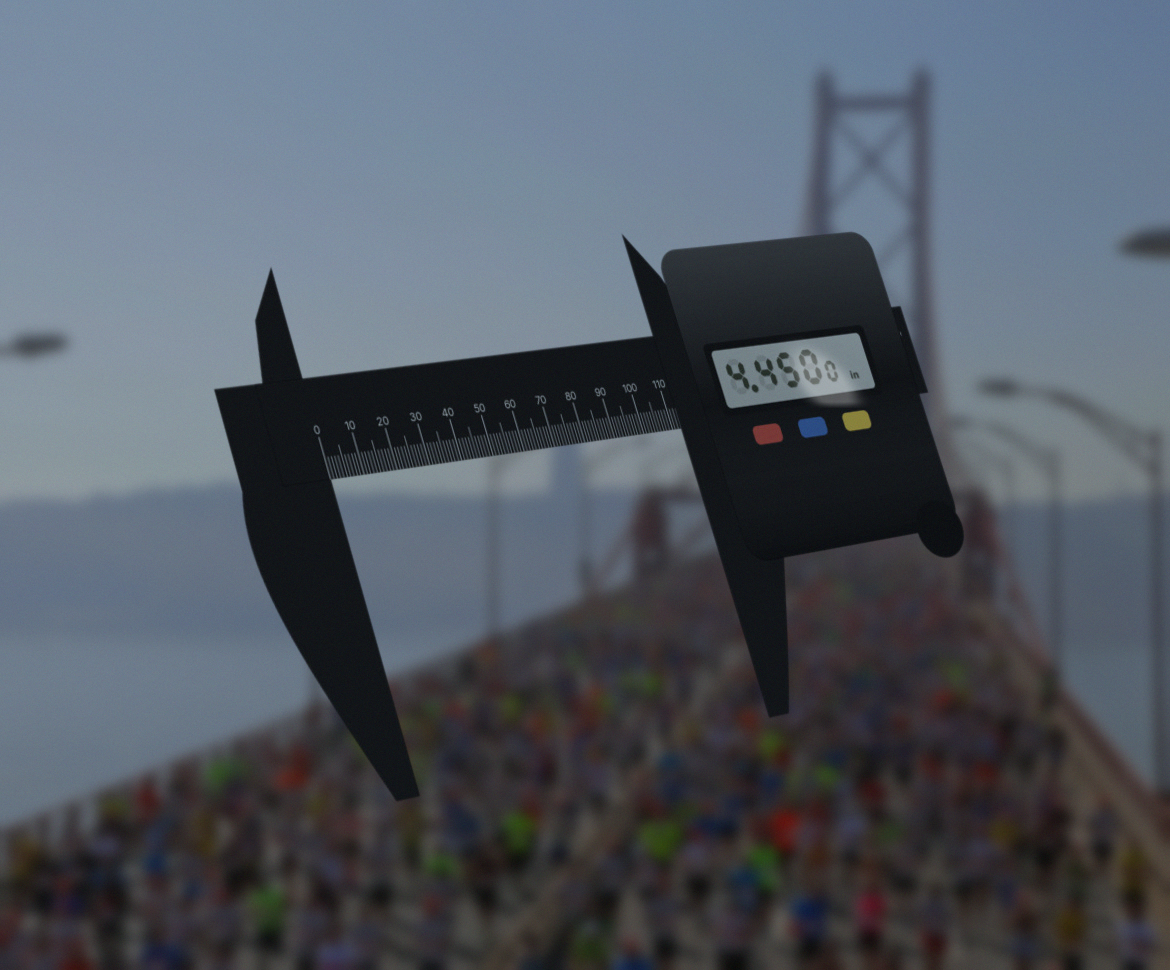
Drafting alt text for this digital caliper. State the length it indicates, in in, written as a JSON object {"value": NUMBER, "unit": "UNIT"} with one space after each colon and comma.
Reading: {"value": 4.4500, "unit": "in"}
